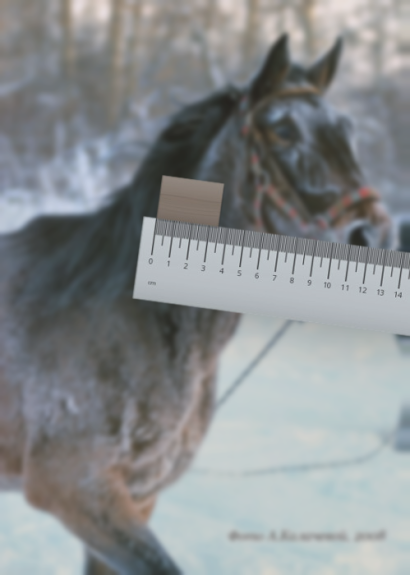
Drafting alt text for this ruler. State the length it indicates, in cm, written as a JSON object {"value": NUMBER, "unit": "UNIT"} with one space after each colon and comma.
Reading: {"value": 3.5, "unit": "cm"}
